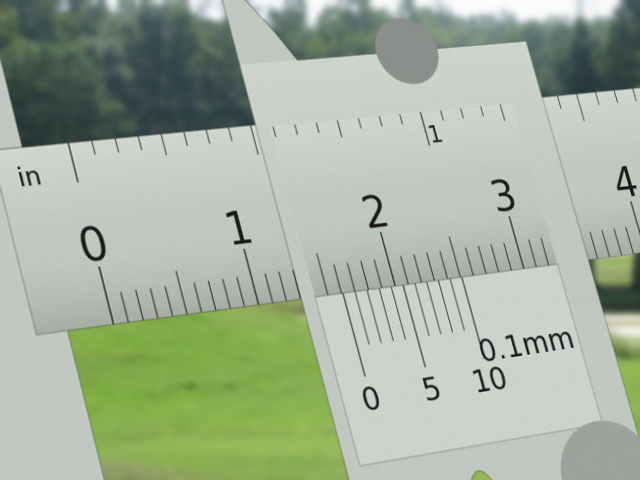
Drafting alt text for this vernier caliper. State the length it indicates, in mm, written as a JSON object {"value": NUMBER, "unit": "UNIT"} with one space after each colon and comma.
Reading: {"value": 16.1, "unit": "mm"}
